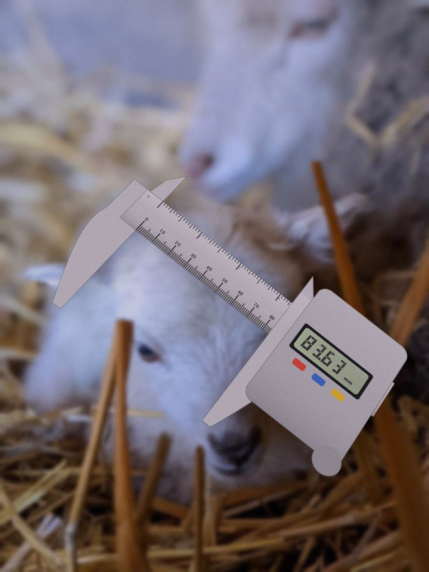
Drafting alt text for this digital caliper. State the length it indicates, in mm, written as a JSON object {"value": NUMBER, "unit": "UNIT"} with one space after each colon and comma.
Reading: {"value": 83.63, "unit": "mm"}
